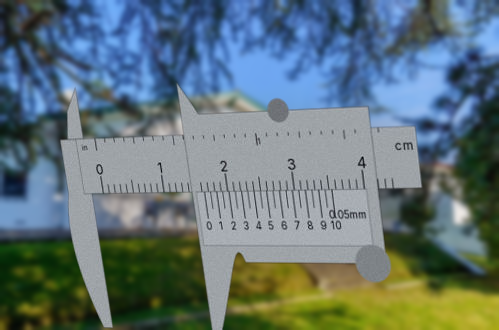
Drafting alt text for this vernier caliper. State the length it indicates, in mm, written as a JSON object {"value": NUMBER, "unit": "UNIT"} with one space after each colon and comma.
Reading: {"value": 16.4, "unit": "mm"}
